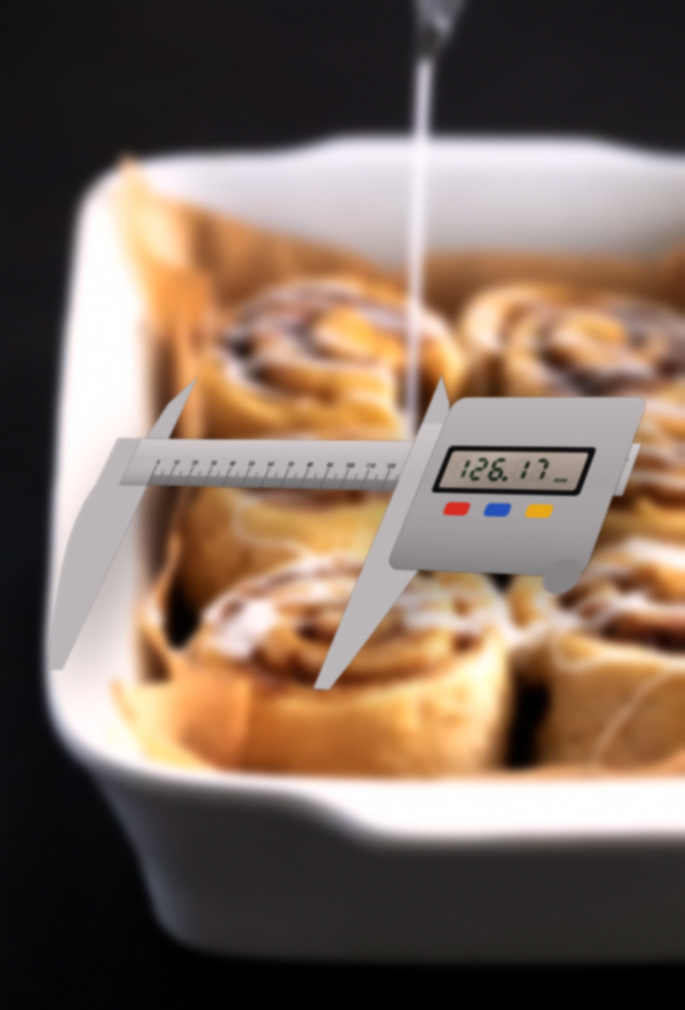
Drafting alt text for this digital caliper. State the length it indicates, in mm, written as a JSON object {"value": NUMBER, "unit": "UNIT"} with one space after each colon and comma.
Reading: {"value": 126.17, "unit": "mm"}
